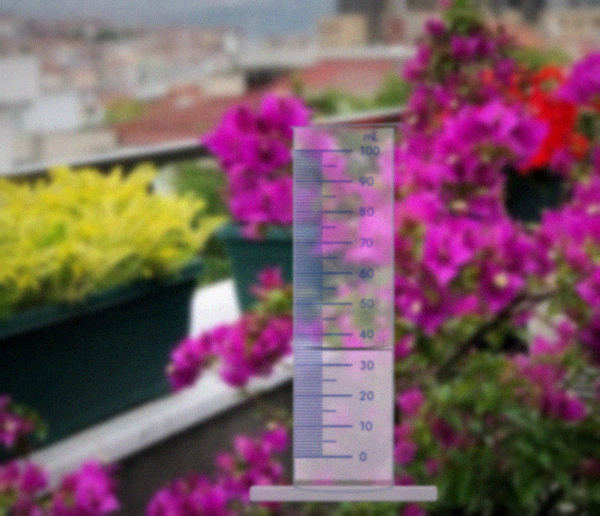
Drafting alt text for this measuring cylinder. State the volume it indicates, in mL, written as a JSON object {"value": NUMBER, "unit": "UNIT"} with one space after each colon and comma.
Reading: {"value": 35, "unit": "mL"}
